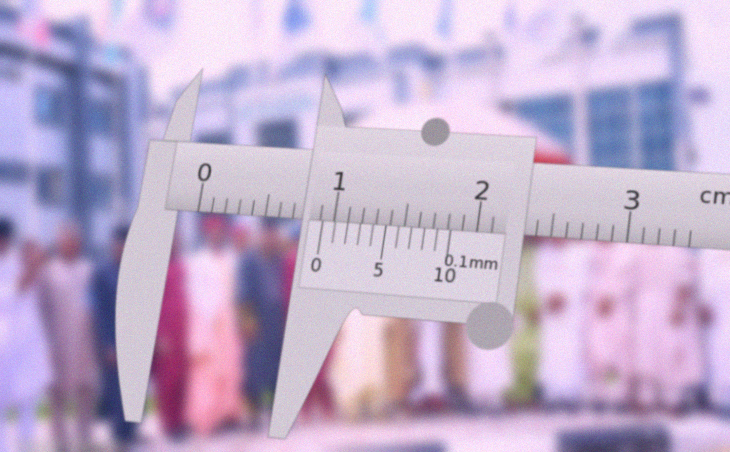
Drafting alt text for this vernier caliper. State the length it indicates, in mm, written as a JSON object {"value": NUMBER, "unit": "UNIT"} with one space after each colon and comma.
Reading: {"value": 9.2, "unit": "mm"}
